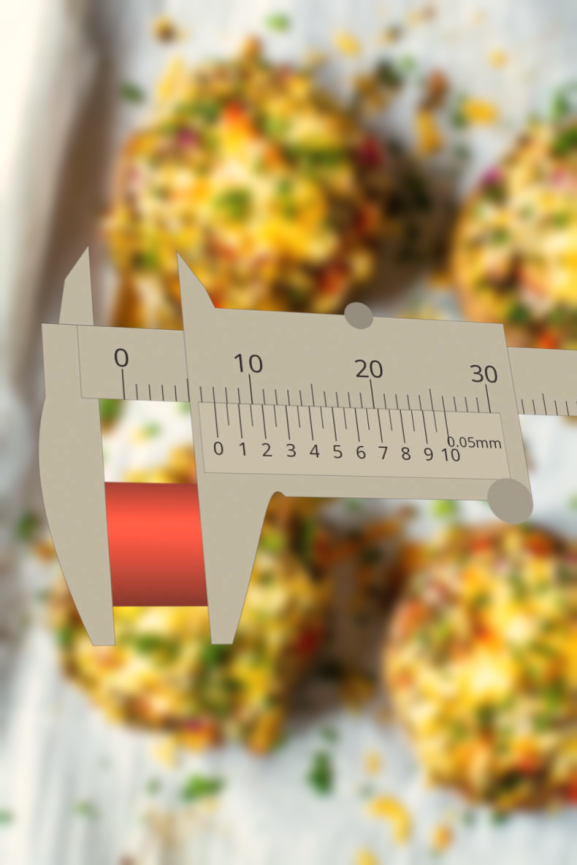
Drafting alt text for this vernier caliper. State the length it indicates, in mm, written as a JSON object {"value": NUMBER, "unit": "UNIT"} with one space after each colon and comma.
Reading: {"value": 7.0, "unit": "mm"}
